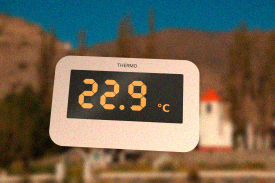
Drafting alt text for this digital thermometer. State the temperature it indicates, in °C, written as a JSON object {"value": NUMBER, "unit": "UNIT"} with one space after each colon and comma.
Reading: {"value": 22.9, "unit": "°C"}
